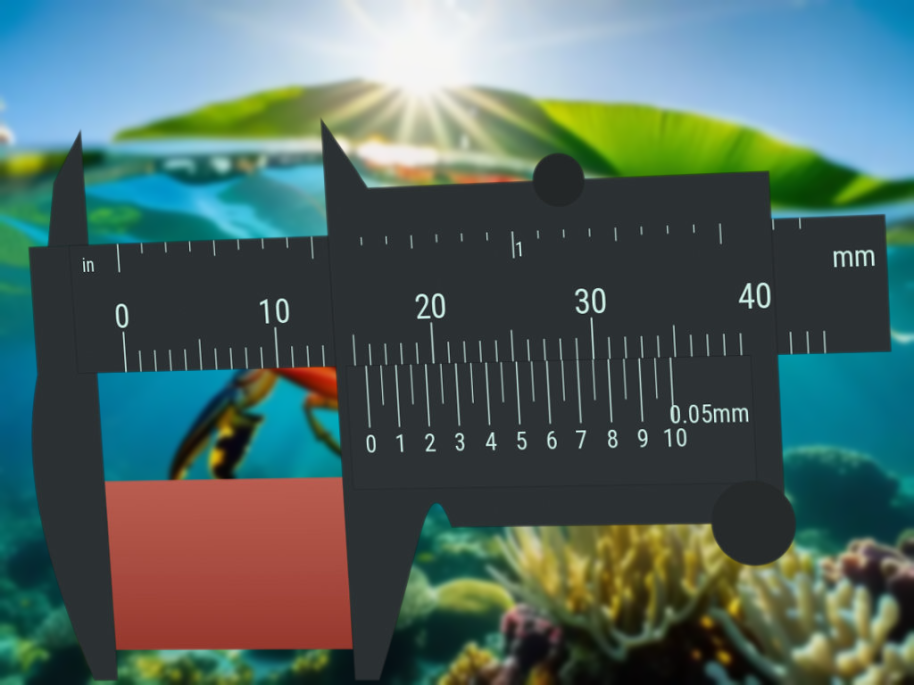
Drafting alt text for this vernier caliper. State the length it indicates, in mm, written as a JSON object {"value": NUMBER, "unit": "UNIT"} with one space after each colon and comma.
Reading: {"value": 15.7, "unit": "mm"}
